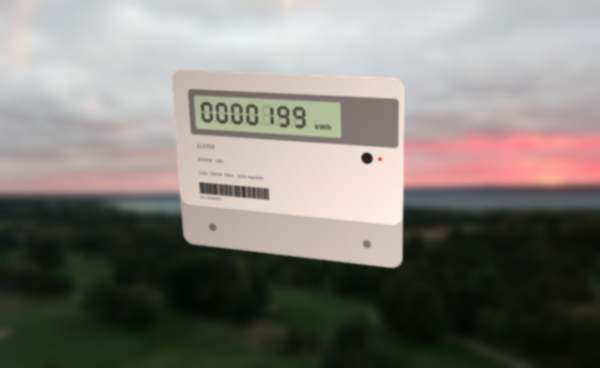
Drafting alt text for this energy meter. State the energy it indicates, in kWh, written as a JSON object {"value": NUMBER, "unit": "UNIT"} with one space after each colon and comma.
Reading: {"value": 199, "unit": "kWh"}
